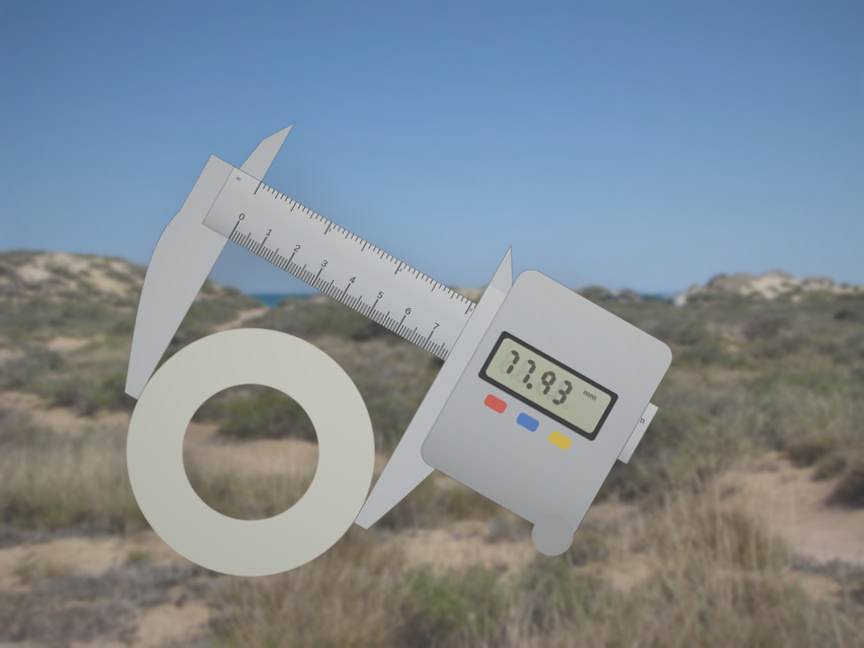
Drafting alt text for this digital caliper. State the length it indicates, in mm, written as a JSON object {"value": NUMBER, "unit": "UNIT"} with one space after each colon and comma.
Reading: {"value": 77.93, "unit": "mm"}
